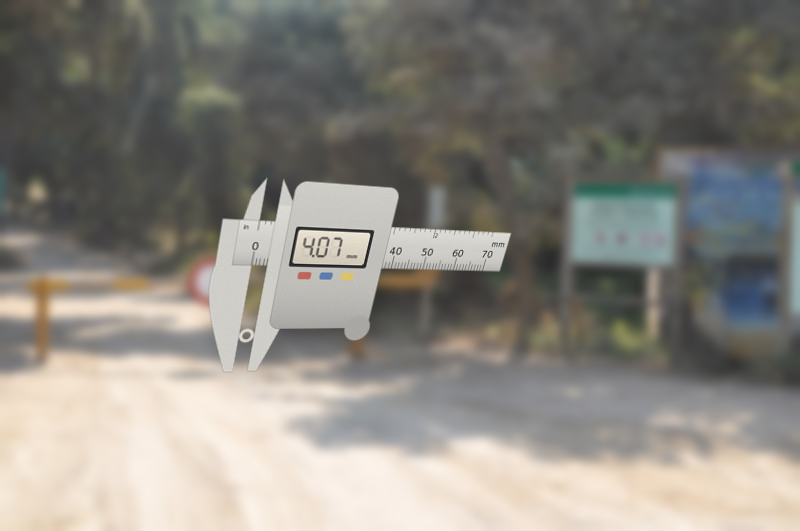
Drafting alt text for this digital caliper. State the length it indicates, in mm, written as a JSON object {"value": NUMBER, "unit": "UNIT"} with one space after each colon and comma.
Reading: {"value": 4.07, "unit": "mm"}
